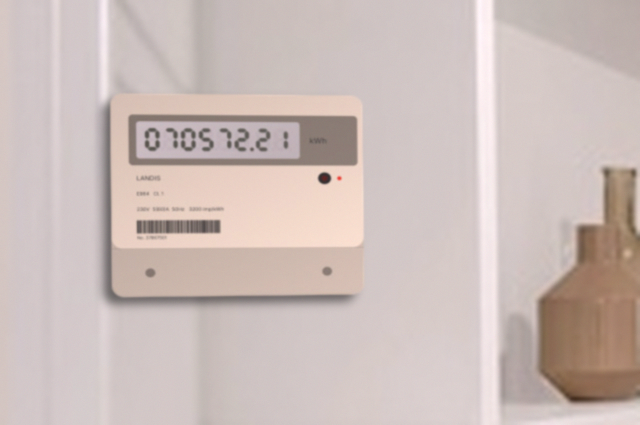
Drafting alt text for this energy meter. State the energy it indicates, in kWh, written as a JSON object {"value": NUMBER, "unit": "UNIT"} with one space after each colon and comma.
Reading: {"value": 70572.21, "unit": "kWh"}
